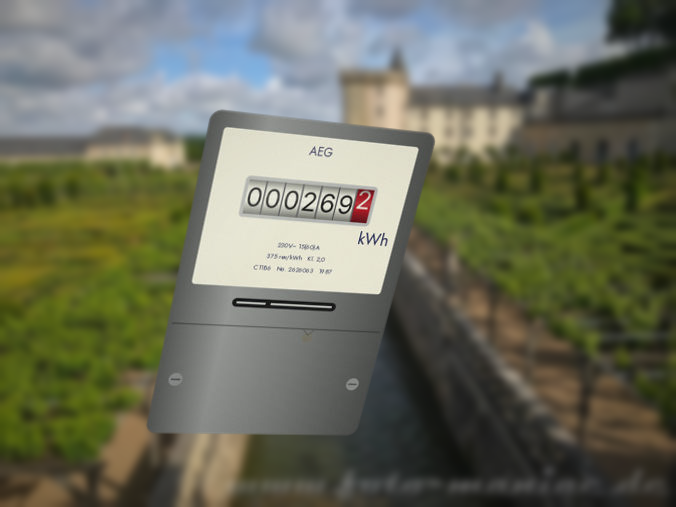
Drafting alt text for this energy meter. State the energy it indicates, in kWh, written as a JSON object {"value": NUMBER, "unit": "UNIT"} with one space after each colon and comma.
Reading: {"value": 269.2, "unit": "kWh"}
